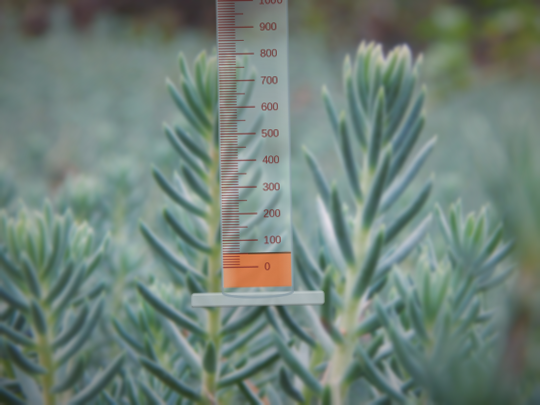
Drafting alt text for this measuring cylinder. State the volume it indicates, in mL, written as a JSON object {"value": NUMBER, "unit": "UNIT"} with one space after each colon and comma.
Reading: {"value": 50, "unit": "mL"}
